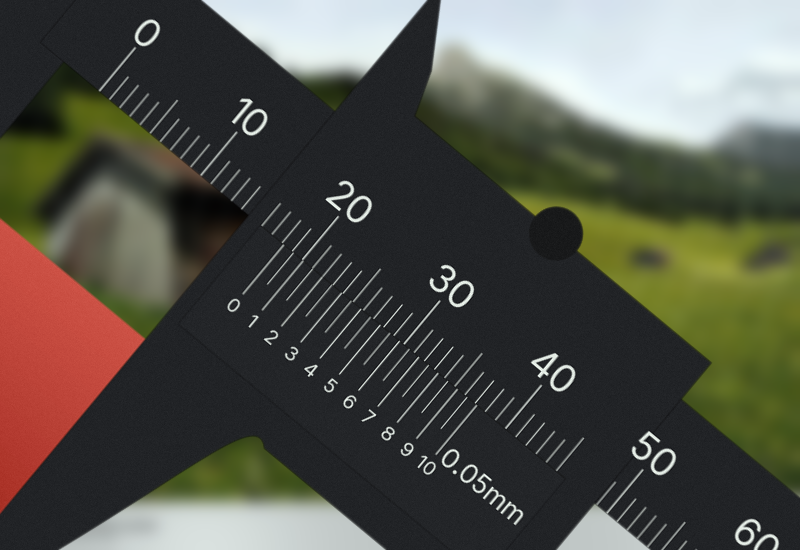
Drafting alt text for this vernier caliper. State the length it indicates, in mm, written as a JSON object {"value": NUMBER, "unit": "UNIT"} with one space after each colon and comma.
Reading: {"value": 18.2, "unit": "mm"}
